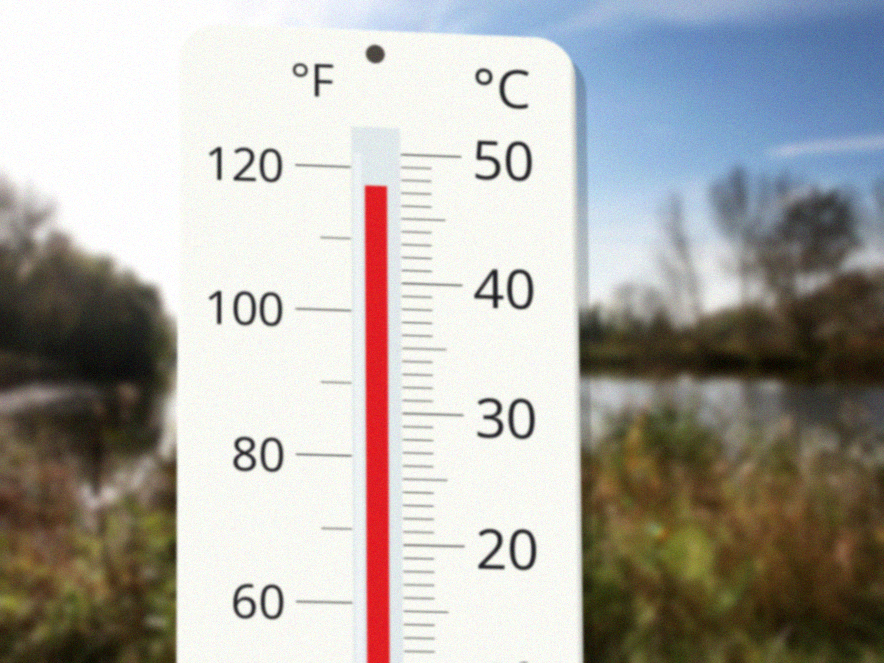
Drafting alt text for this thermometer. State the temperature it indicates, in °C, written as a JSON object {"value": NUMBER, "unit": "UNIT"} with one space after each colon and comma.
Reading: {"value": 47.5, "unit": "°C"}
